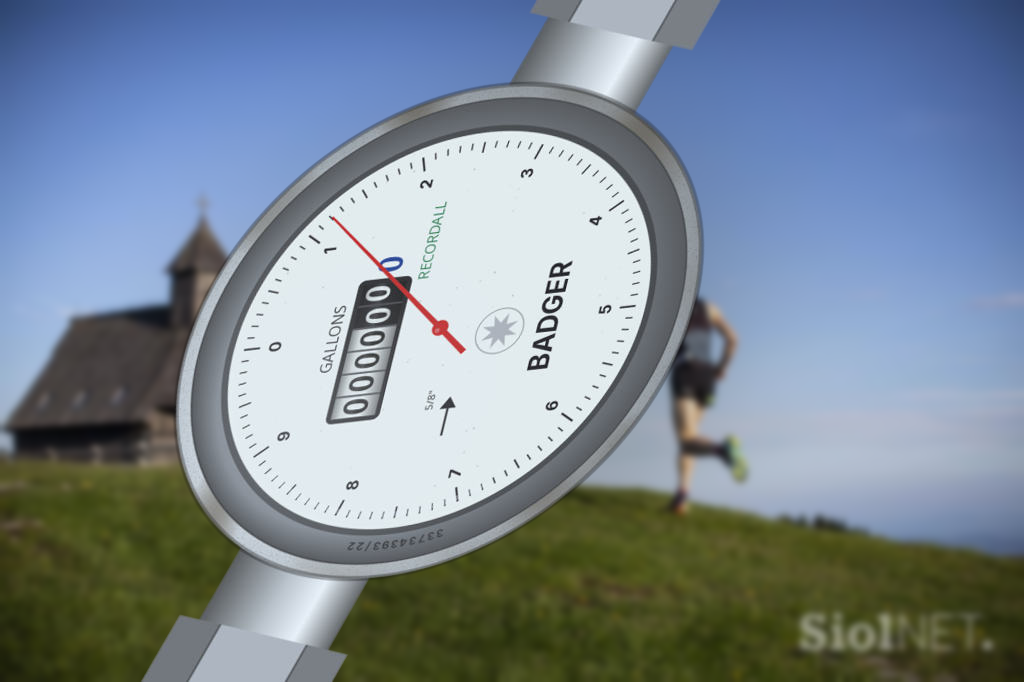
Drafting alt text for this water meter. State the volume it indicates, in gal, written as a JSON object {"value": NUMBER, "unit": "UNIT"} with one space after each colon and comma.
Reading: {"value": 1.2, "unit": "gal"}
